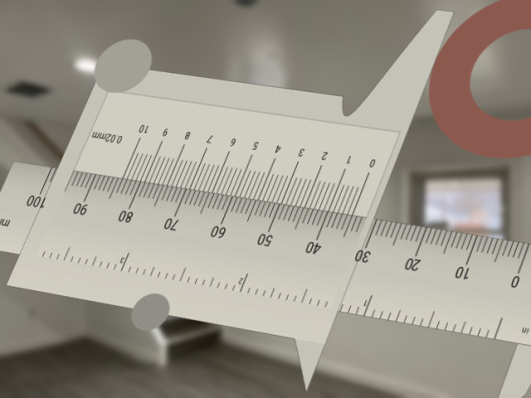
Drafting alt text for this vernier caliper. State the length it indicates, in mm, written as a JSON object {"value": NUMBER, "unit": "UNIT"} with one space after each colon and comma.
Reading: {"value": 35.0, "unit": "mm"}
